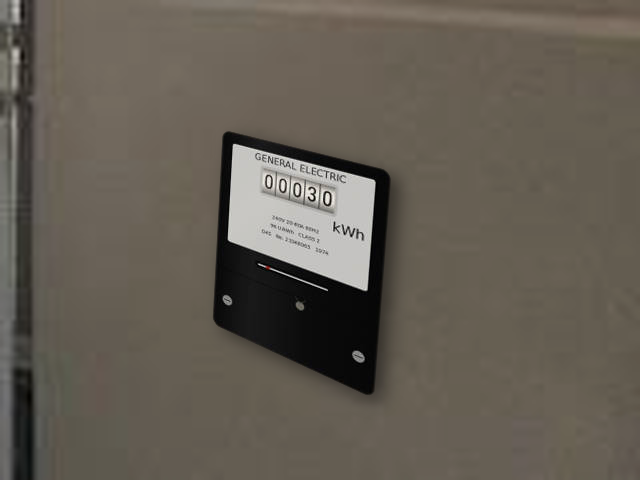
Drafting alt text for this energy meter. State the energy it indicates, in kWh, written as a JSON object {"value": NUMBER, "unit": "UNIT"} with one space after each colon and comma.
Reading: {"value": 30, "unit": "kWh"}
